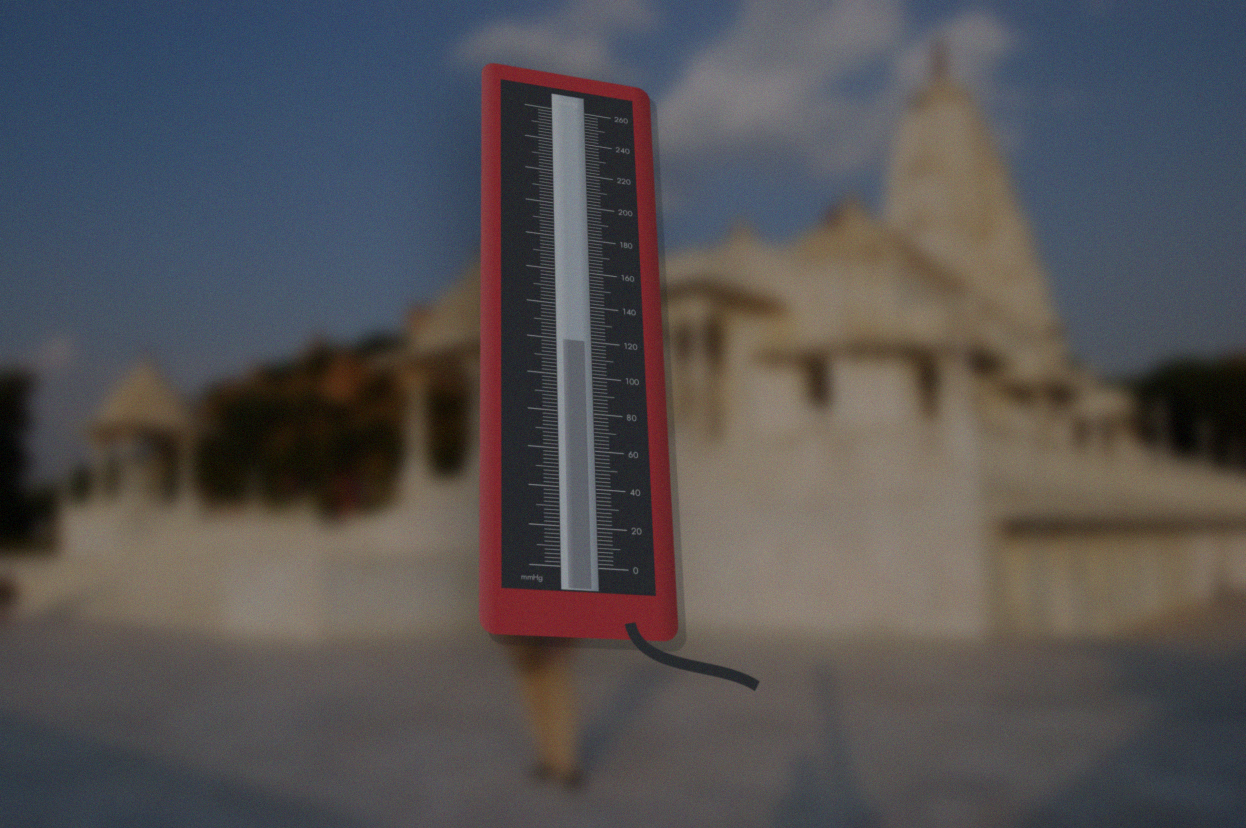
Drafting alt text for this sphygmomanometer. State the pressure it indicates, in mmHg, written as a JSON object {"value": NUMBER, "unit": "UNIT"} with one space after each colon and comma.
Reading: {"value": 120, "unit": "mmHg"}
